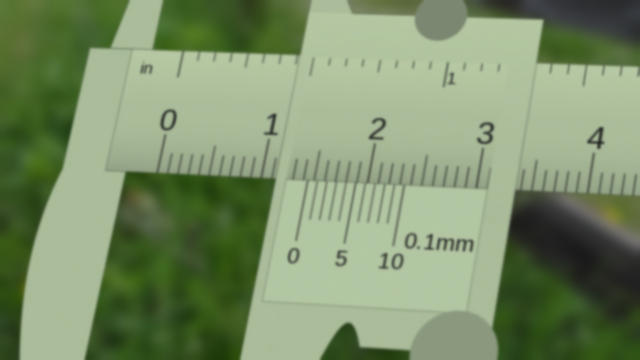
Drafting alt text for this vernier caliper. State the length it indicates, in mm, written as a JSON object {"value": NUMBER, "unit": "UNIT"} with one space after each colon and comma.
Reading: {"value": 14.4, "unit": "mm"}
